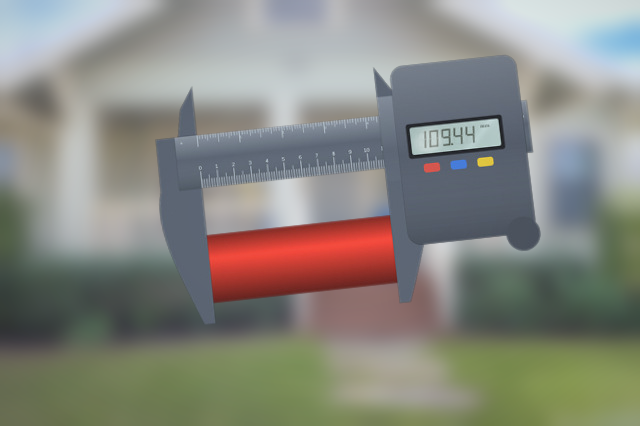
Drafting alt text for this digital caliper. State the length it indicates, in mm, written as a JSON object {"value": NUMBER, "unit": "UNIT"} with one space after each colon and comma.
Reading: {"value": 109.44, "unit": "mm"}
